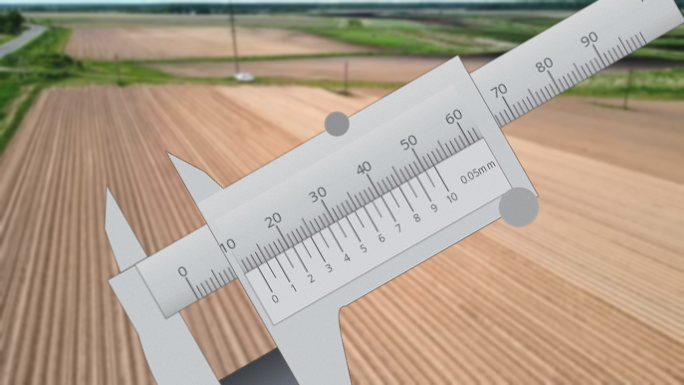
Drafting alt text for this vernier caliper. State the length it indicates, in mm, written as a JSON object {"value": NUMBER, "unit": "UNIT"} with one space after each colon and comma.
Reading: {"value": 13.0, "unit": "mm"}
